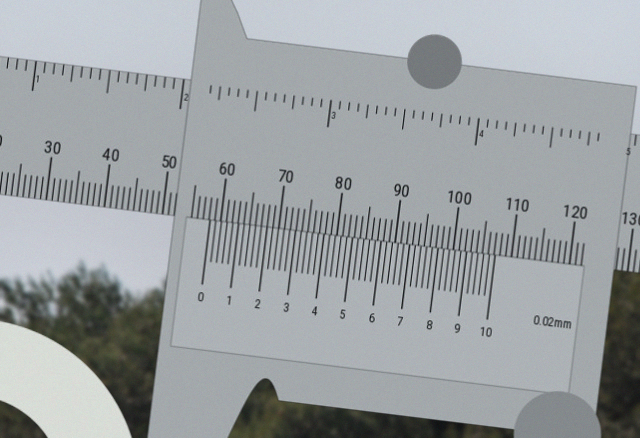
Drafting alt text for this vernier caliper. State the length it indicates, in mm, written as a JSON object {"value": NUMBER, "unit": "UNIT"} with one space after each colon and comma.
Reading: {"value": 58.2, "unit": "mm"}
